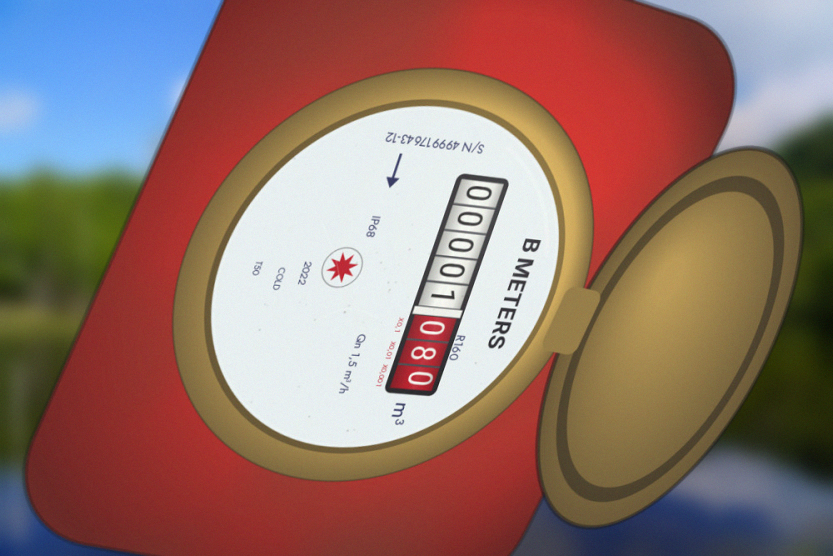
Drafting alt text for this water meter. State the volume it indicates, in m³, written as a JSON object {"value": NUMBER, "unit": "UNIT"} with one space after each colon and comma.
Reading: {"value": 1.080, "unit": "m³"}
